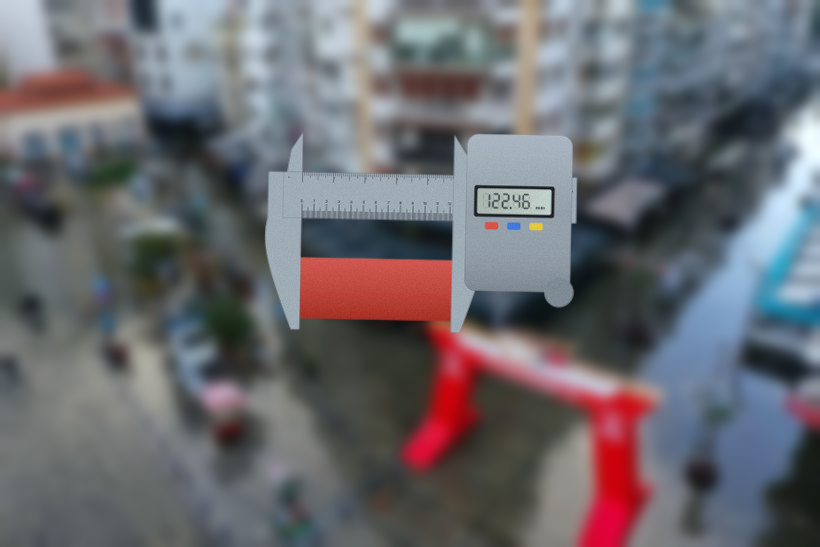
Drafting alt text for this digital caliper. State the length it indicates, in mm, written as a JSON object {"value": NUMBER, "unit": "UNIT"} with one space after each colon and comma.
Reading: {"value": 122.46, "unit": "mm"}
